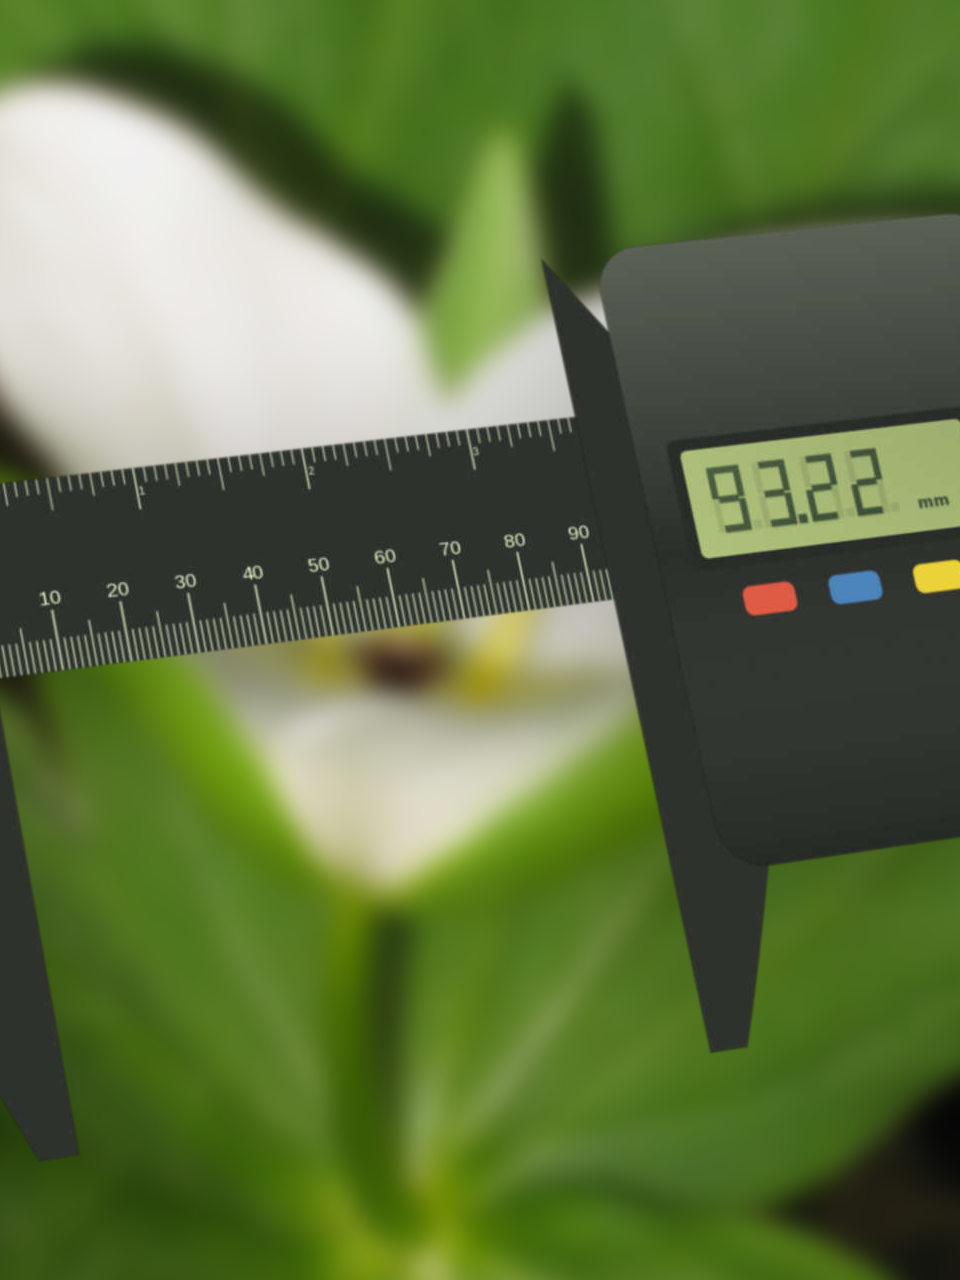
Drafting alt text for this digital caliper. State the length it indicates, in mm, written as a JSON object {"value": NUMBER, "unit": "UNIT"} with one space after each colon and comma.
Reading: {"value": 93.22, "unit": "mm"}
